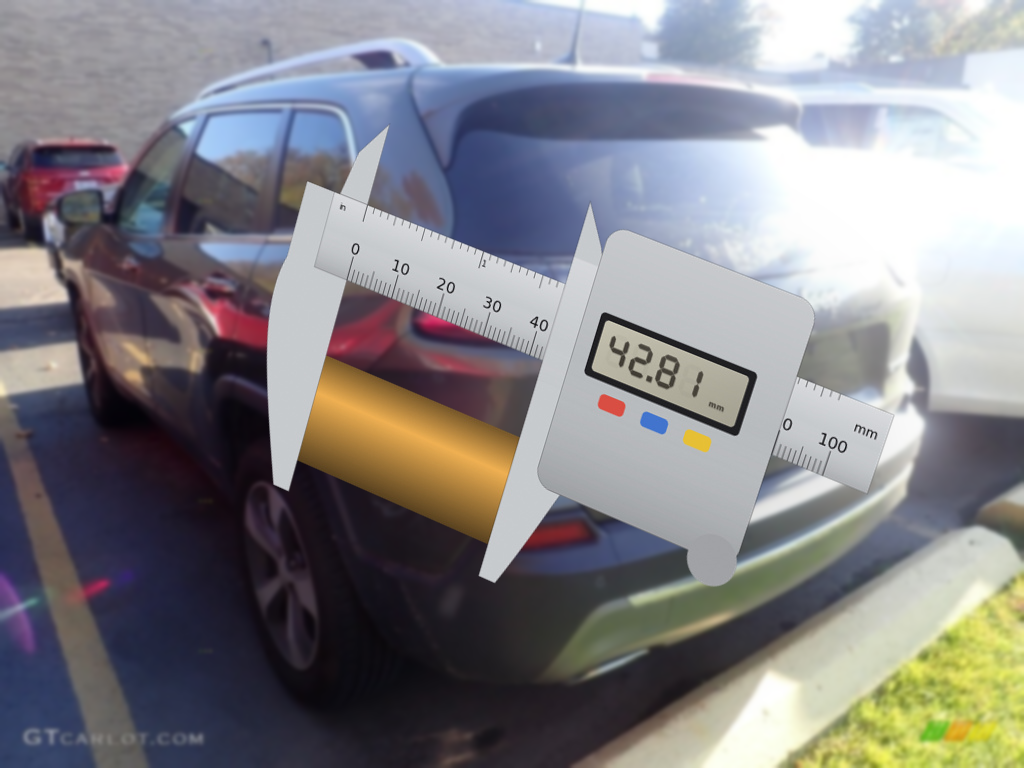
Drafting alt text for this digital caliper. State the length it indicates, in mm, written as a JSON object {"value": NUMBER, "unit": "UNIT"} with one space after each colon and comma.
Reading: {"value": 42.81, "unit": "mm"}
